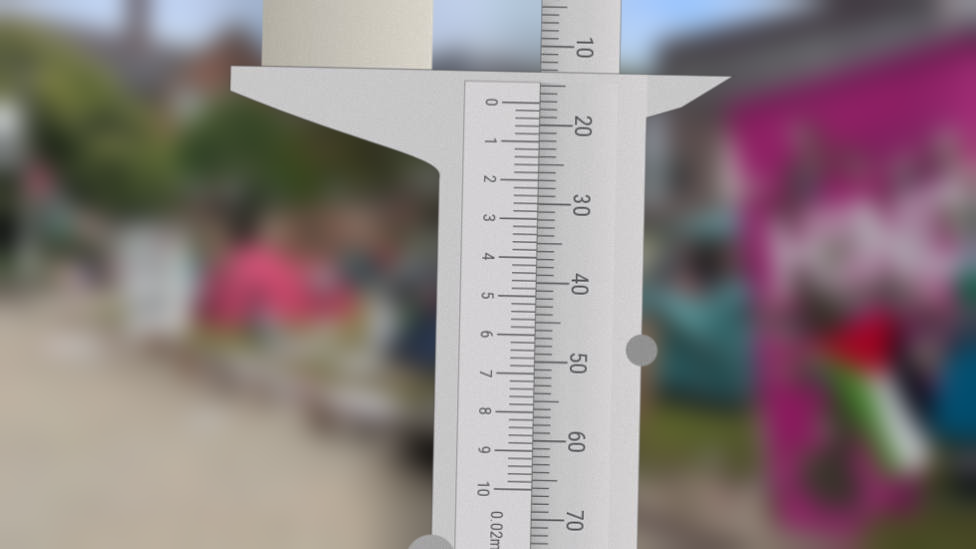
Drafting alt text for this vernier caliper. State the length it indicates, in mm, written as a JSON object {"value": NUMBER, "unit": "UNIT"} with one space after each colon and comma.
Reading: {"value": 17.2, "unit": "mm"}
